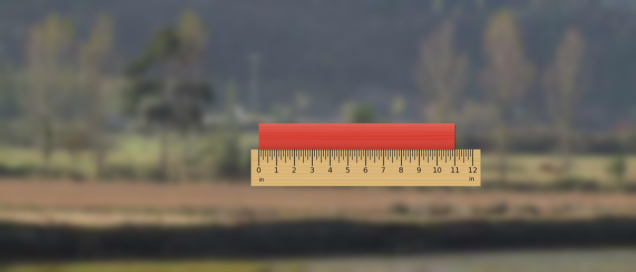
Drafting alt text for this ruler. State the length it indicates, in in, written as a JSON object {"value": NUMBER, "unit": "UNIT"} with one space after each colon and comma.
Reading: {"value": 11, "unit": "in"}
